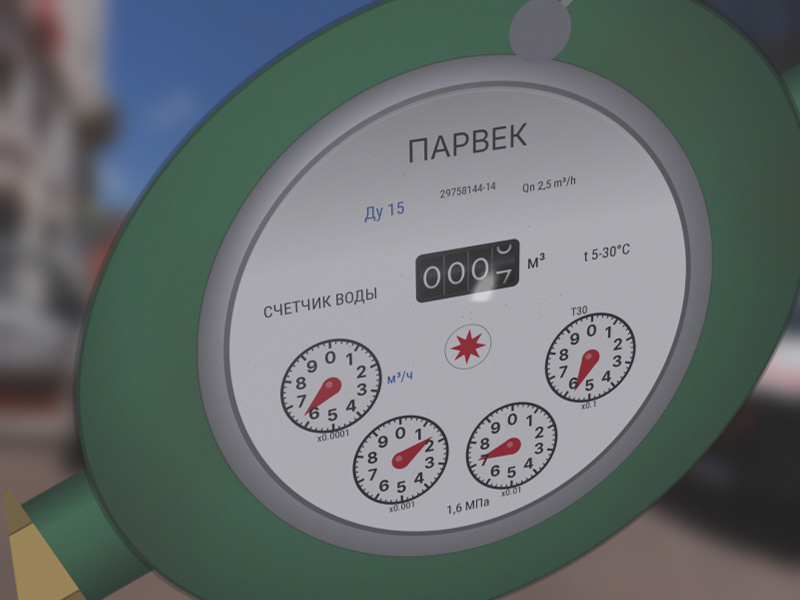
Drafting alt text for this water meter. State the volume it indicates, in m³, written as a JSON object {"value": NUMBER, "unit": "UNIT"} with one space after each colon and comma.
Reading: {"value": 6.5716, "unit": "m³"}
